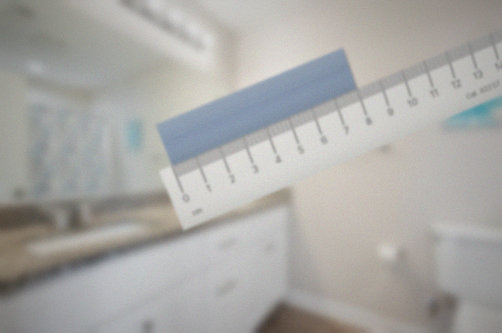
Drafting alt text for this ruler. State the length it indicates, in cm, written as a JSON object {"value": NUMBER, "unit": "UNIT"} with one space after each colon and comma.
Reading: {"value": 8, "unit": "cm"}
